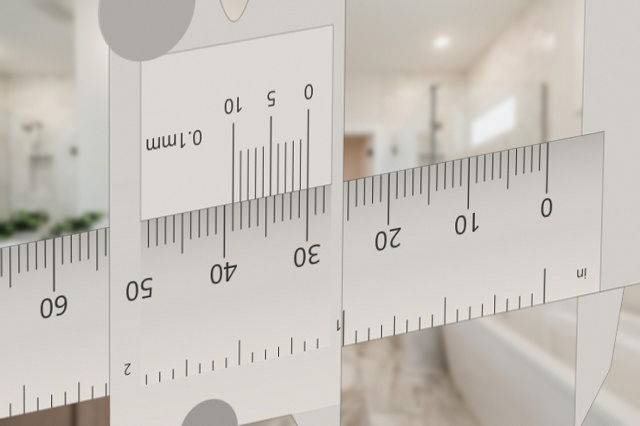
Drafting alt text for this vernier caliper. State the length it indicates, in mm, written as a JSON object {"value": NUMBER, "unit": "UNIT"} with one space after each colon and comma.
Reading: {"value": 30.0, "unit": "mm"}
